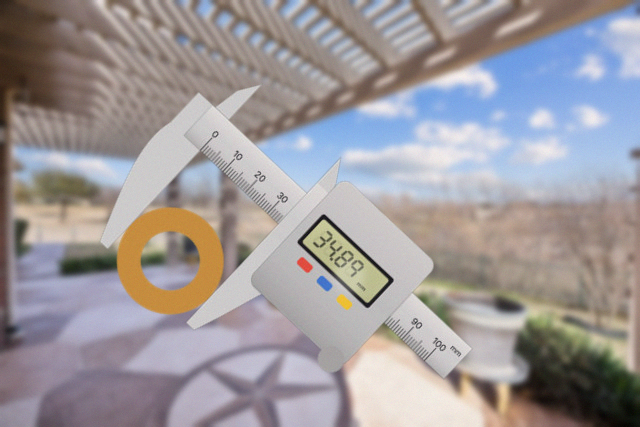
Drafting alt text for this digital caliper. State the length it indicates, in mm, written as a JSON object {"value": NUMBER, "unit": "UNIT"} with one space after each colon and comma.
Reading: {"value": 34.89, "unit": "mm"}
